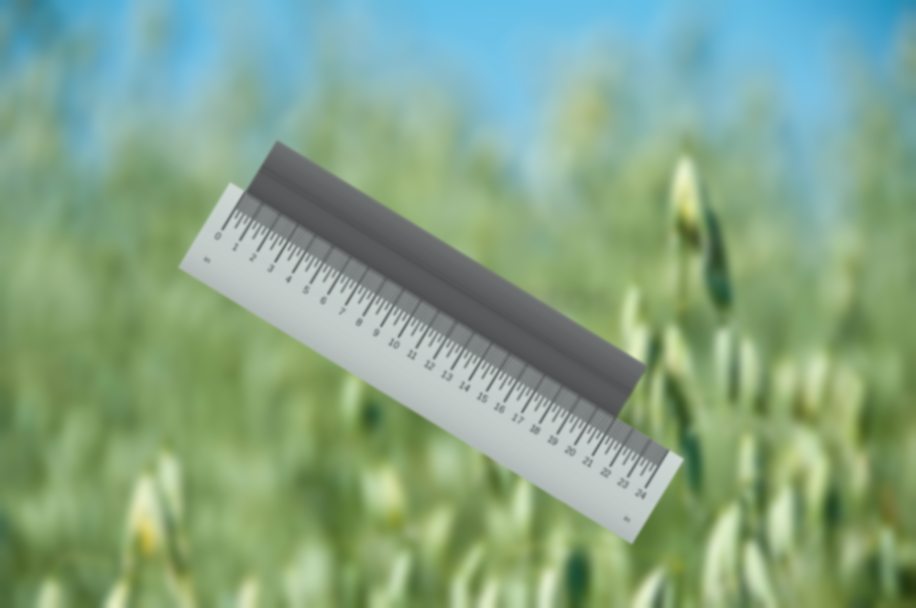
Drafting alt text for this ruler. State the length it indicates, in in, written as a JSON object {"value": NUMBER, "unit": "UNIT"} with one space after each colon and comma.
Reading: {"value": 21, "unit": "in"}
